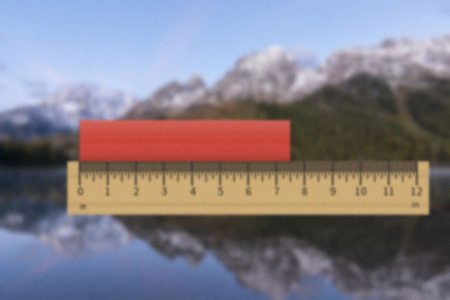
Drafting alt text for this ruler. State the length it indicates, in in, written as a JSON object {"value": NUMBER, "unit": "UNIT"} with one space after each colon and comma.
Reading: {"value": 7.5, "unit": "in"}
